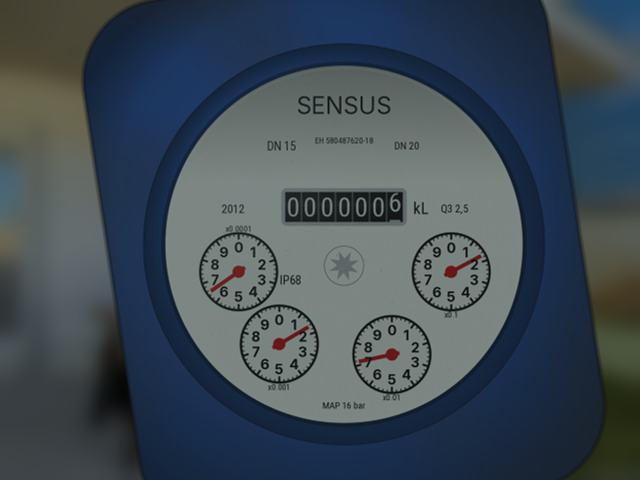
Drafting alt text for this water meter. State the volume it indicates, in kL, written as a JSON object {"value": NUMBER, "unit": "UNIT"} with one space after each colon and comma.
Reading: {"value": 6.1716, "unit": "kL"}
